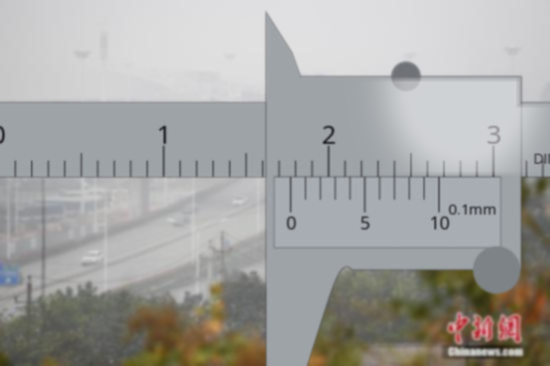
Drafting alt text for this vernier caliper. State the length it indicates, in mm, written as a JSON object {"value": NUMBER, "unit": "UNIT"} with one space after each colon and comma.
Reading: {"value": 17.7, "unit": "mm"}
